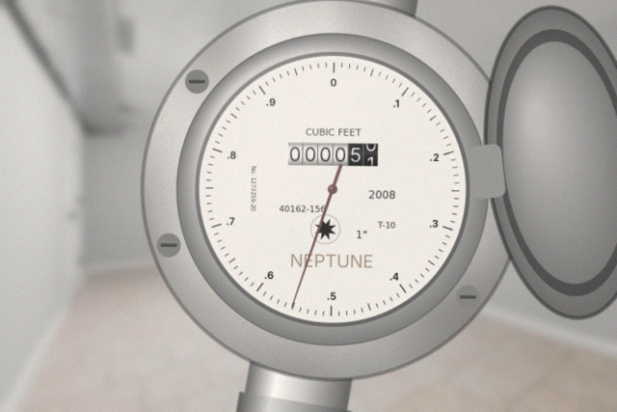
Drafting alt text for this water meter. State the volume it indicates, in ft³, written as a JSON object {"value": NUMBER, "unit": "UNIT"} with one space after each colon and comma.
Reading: {"value": 50.55, "unit": "ft³"}
